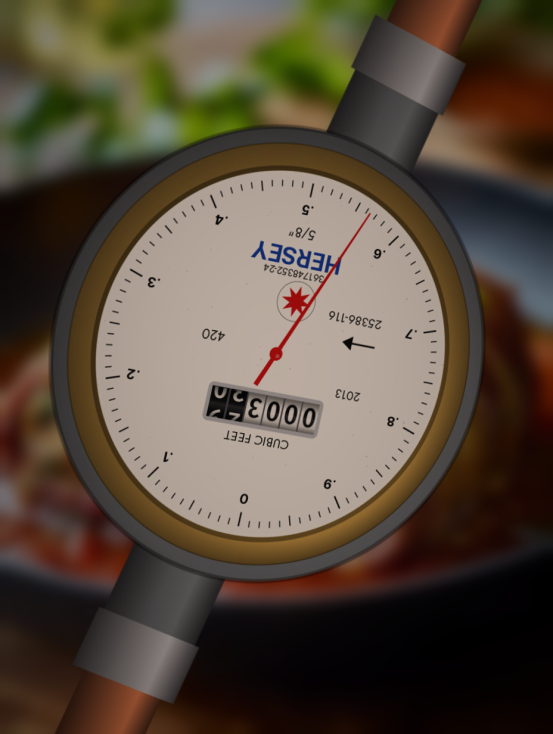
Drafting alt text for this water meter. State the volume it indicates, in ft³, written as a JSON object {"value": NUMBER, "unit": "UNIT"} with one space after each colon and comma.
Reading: {"value": 329.56, "unit": "ft³"}
